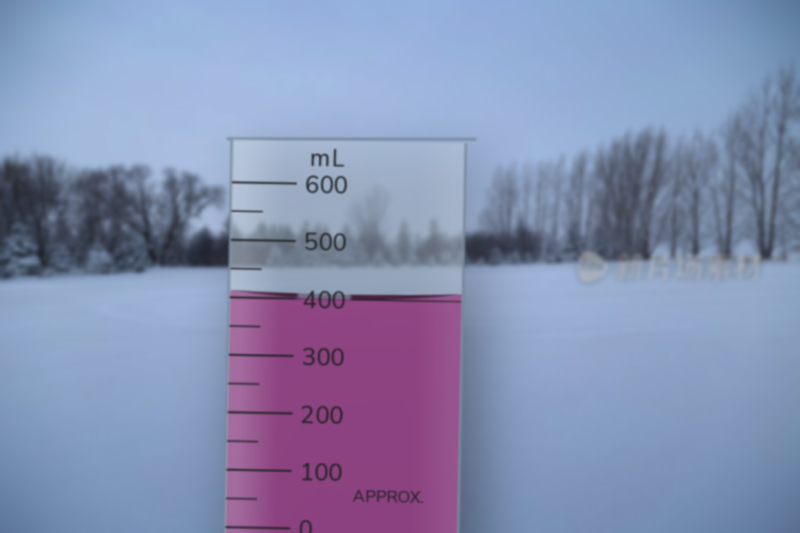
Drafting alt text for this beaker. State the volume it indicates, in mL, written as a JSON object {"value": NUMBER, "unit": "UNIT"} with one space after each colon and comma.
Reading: {"value": 400, "unit": "mL"}
